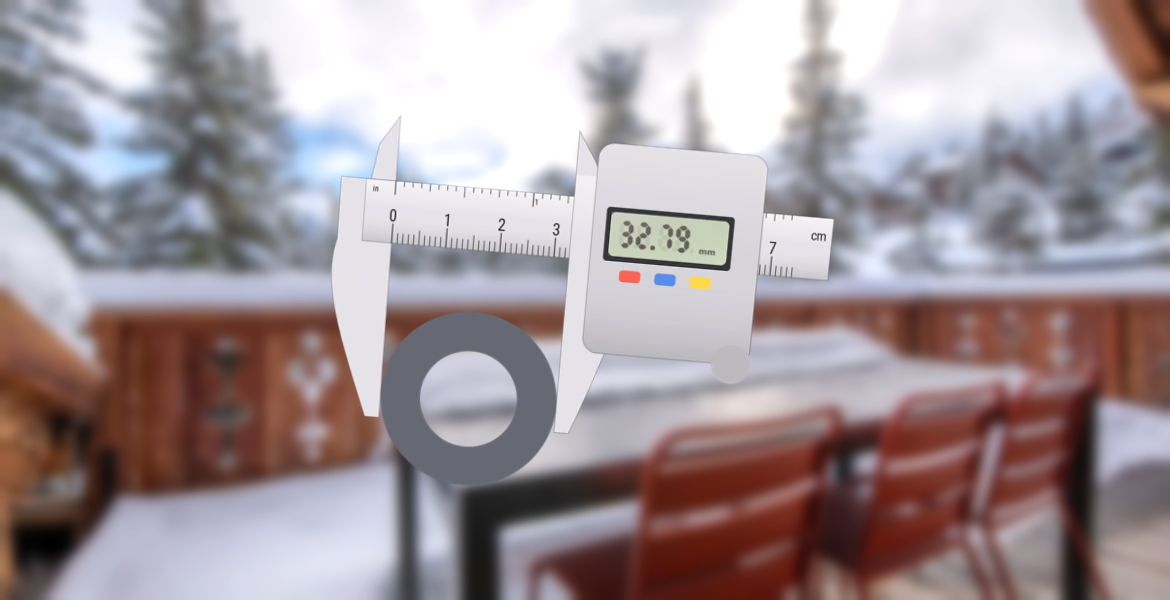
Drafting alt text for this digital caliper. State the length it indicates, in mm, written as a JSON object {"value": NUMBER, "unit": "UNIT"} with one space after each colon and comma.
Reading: {"value": 32.79, "unit": "mm"}
